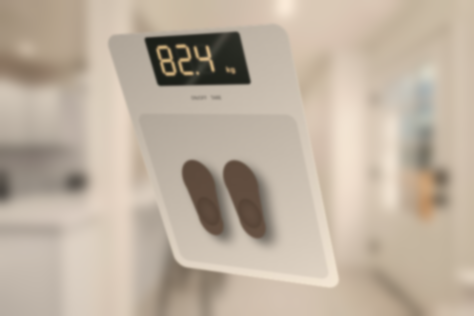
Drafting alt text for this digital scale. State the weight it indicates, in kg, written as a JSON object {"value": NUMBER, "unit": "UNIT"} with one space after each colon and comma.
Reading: {"value": 82.4, "unit": "kg"}
